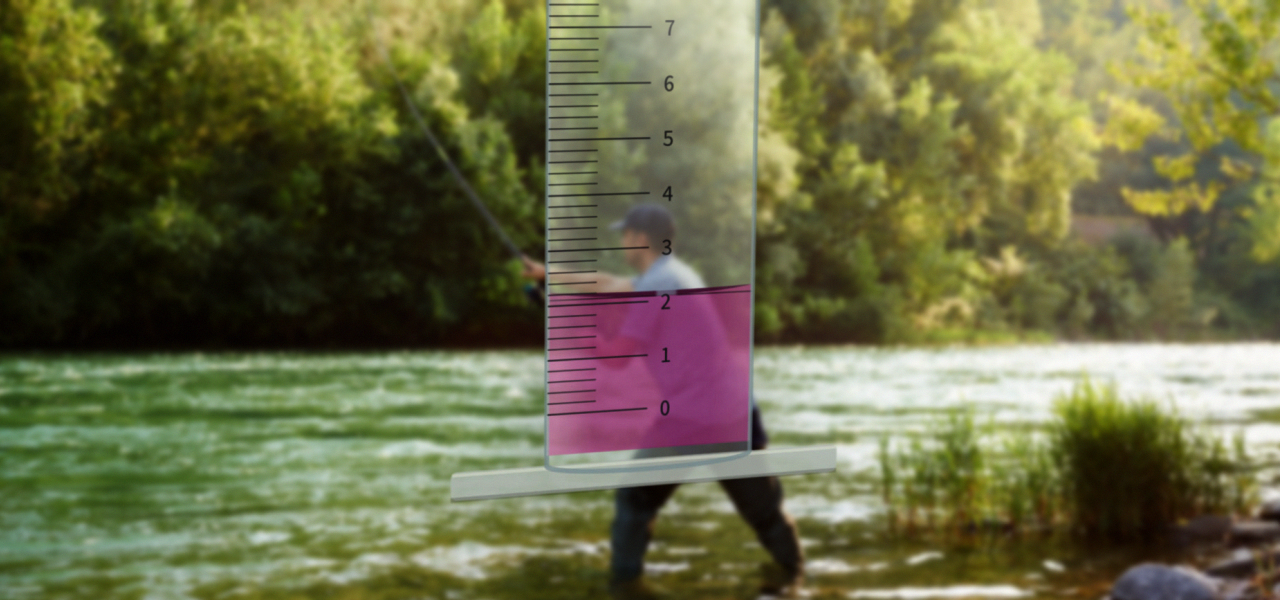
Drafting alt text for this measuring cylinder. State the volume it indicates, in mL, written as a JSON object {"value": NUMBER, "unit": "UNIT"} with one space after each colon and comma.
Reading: {"value": 2.1, "unit": "mL"}
